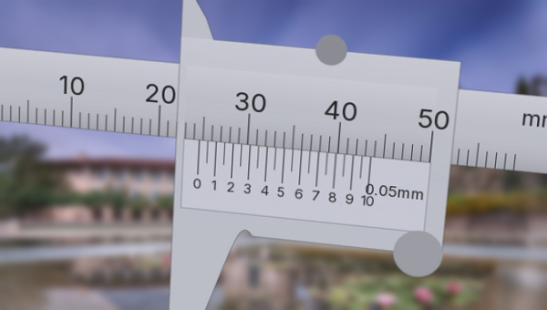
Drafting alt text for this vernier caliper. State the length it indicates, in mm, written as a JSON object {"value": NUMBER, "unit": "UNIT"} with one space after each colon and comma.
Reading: {"value": 24.6, "unit": "mm"}
